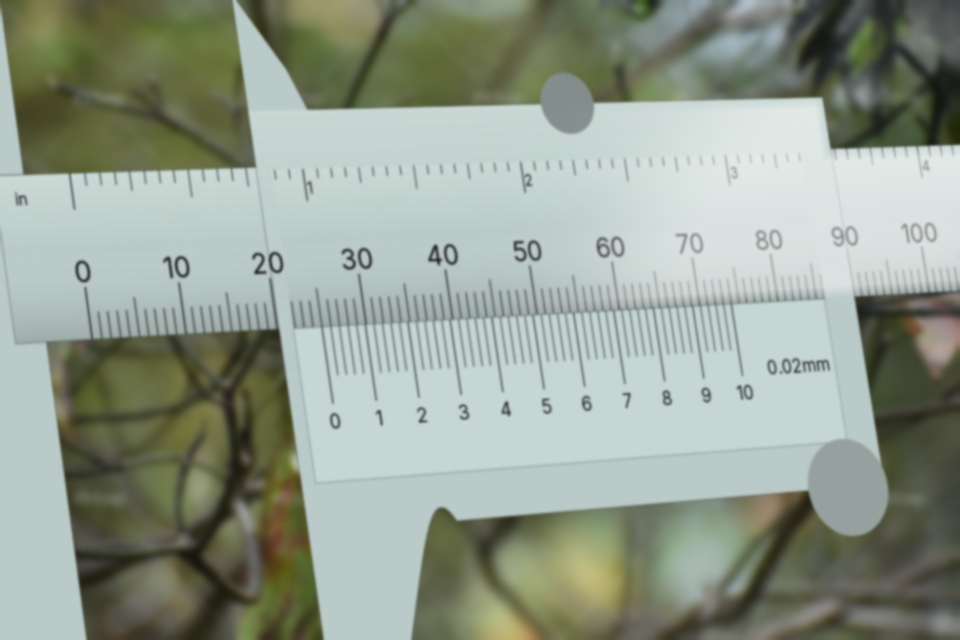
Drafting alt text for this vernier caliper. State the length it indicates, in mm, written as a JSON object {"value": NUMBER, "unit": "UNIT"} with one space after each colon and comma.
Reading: {"value": 25.0, "unit": "mm"}
